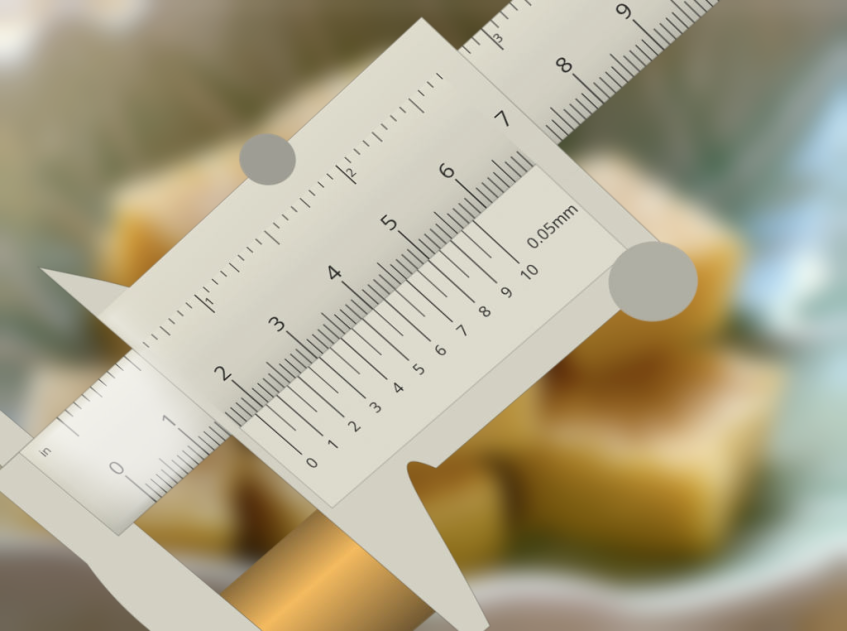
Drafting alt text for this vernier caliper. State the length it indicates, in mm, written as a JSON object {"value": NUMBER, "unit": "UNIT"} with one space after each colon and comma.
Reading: {"value": 18.6, "unit": "mm"}
